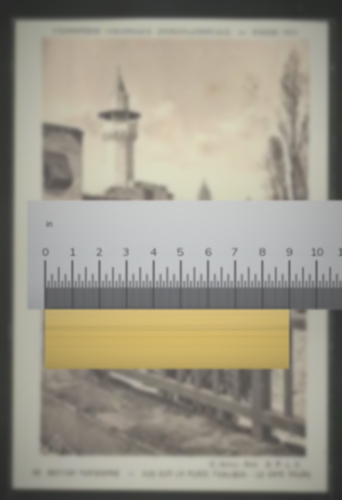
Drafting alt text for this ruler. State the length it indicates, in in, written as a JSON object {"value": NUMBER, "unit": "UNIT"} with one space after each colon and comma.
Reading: {"value": 9, "unit": "in"}
